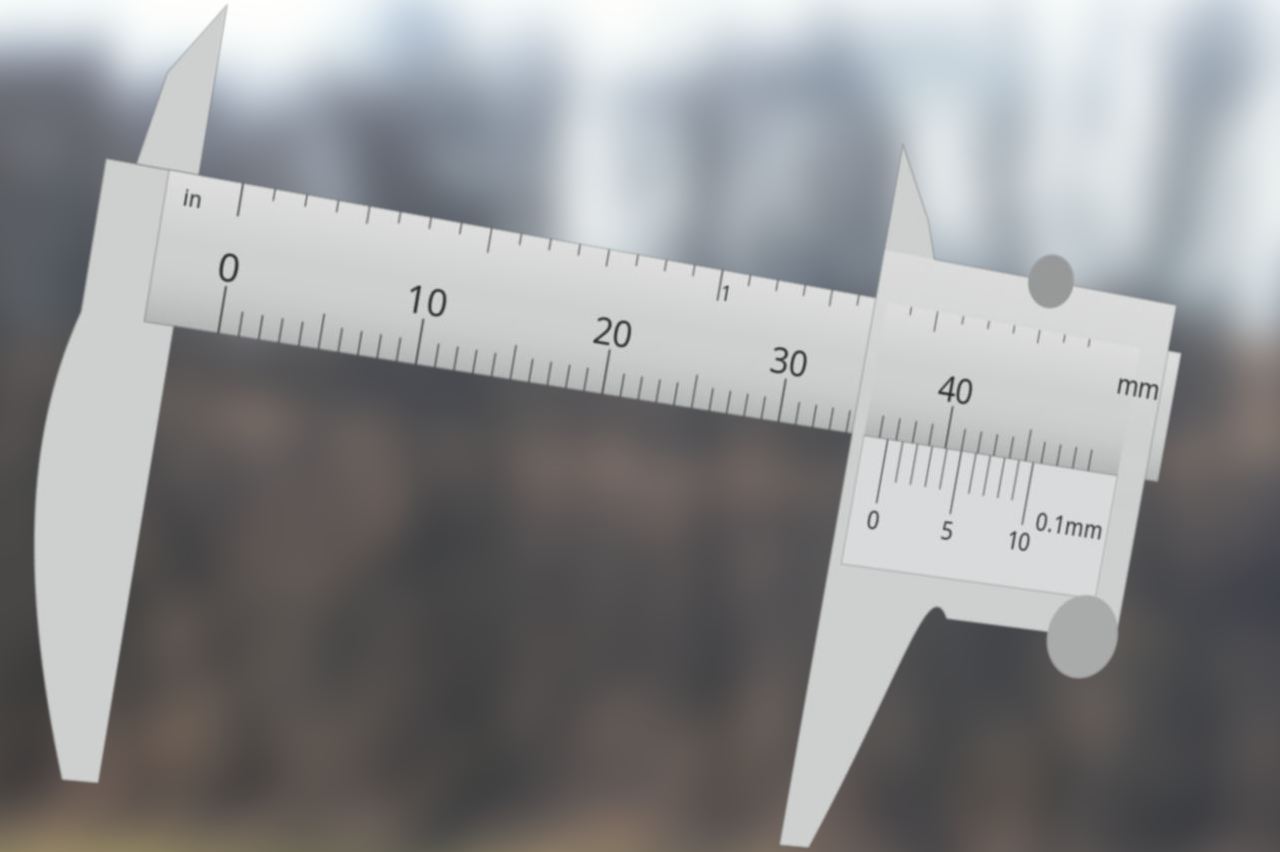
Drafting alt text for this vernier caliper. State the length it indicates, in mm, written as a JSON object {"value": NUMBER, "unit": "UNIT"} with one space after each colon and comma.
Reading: {"value": 36.5, "unit": "mm"}
